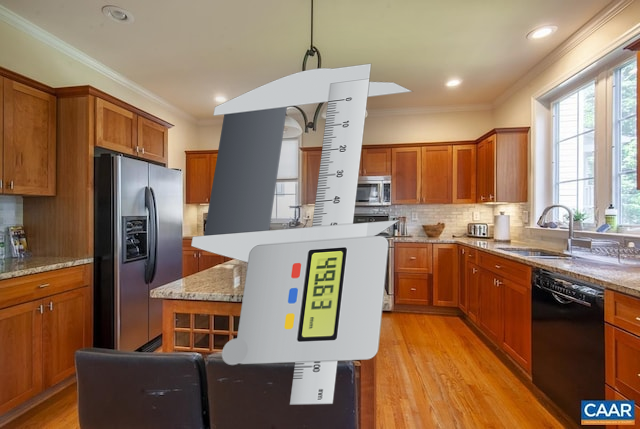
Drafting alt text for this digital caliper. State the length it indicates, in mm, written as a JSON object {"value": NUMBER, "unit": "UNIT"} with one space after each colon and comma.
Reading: {"value": 49.63, "unit": "mm"}
